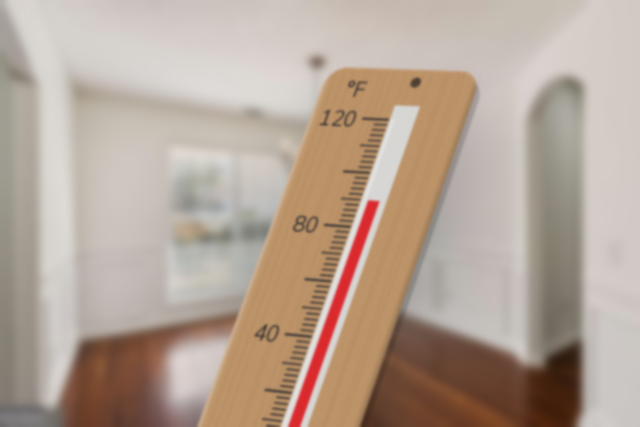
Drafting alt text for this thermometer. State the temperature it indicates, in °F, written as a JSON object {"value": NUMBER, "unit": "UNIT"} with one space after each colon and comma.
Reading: {"value": 90, "unit": "°F"}
